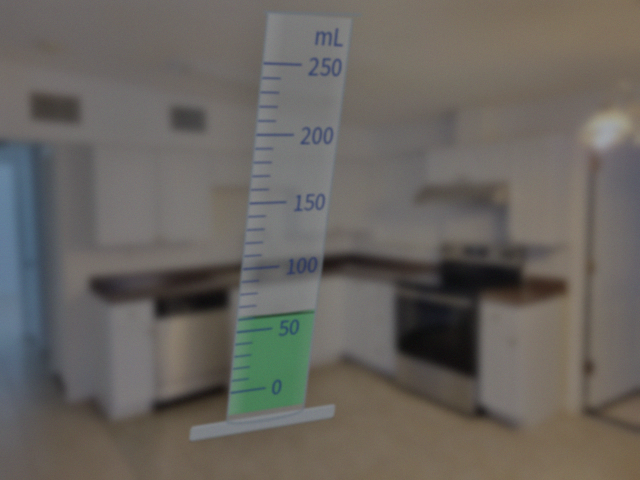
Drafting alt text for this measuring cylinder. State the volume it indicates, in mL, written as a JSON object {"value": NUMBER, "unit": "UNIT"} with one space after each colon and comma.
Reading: {"value": 60, "unit": "mL"}
